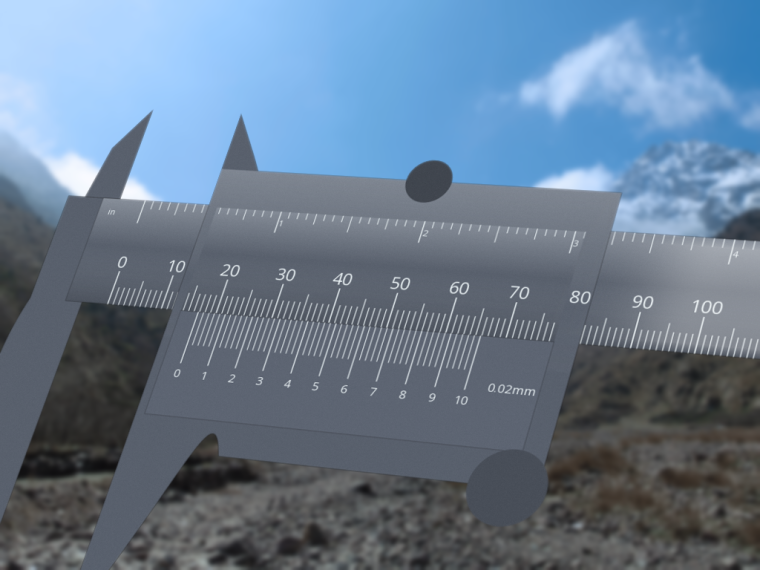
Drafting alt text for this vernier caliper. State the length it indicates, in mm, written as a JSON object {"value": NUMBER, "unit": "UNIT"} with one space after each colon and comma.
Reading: {"value": 16.8, "unit": "mm"}
